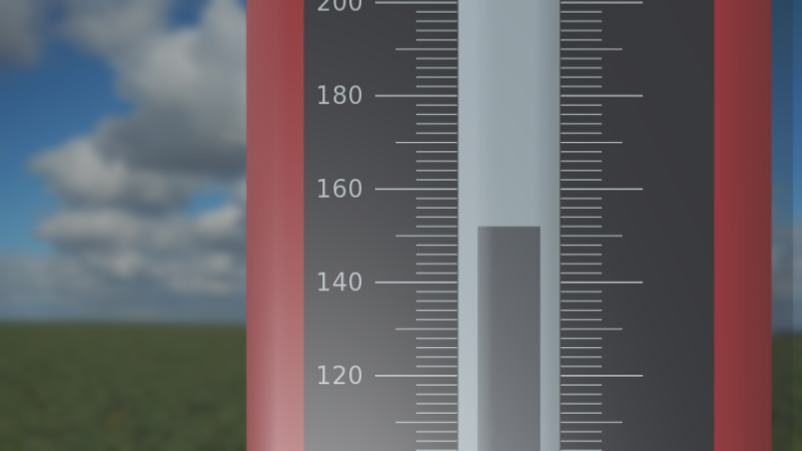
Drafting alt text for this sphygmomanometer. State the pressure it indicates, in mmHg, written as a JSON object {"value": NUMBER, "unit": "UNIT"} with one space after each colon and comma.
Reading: {"value": 152, "unit": "mmHg"}
